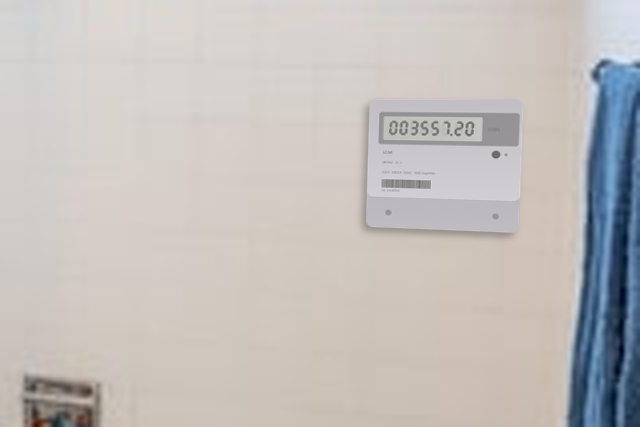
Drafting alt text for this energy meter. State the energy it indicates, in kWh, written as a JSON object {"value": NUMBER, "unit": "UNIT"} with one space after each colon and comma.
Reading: {"value": 3557.20, "unit": "kWh"}
